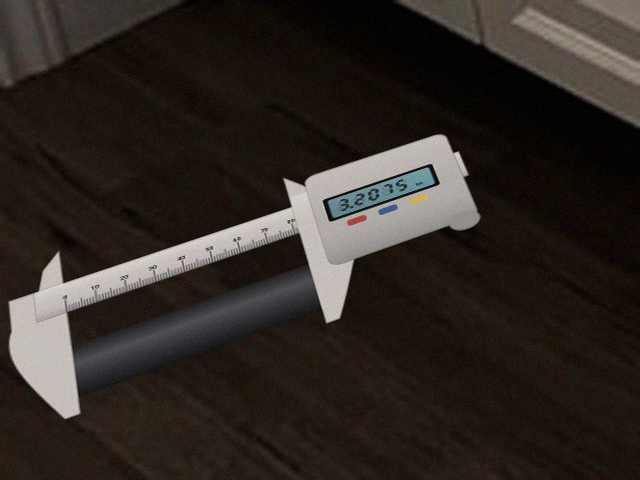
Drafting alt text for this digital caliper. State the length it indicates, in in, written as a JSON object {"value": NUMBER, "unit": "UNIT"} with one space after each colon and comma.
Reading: {"value": 3.2075, "unit": "in"}
